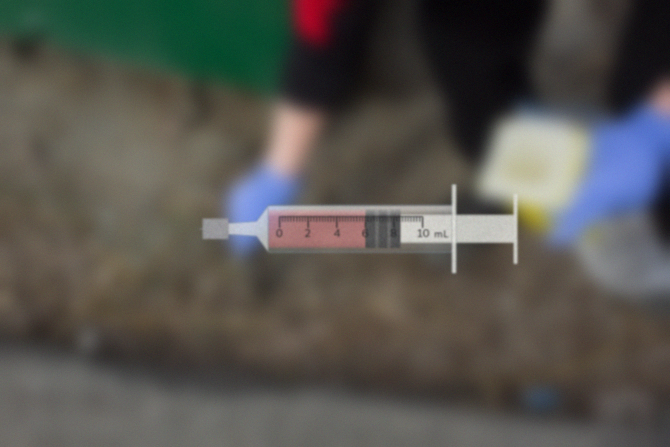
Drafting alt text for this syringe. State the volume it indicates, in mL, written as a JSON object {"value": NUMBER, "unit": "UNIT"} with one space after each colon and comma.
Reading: {"value": 6, "unit": "mL"}
